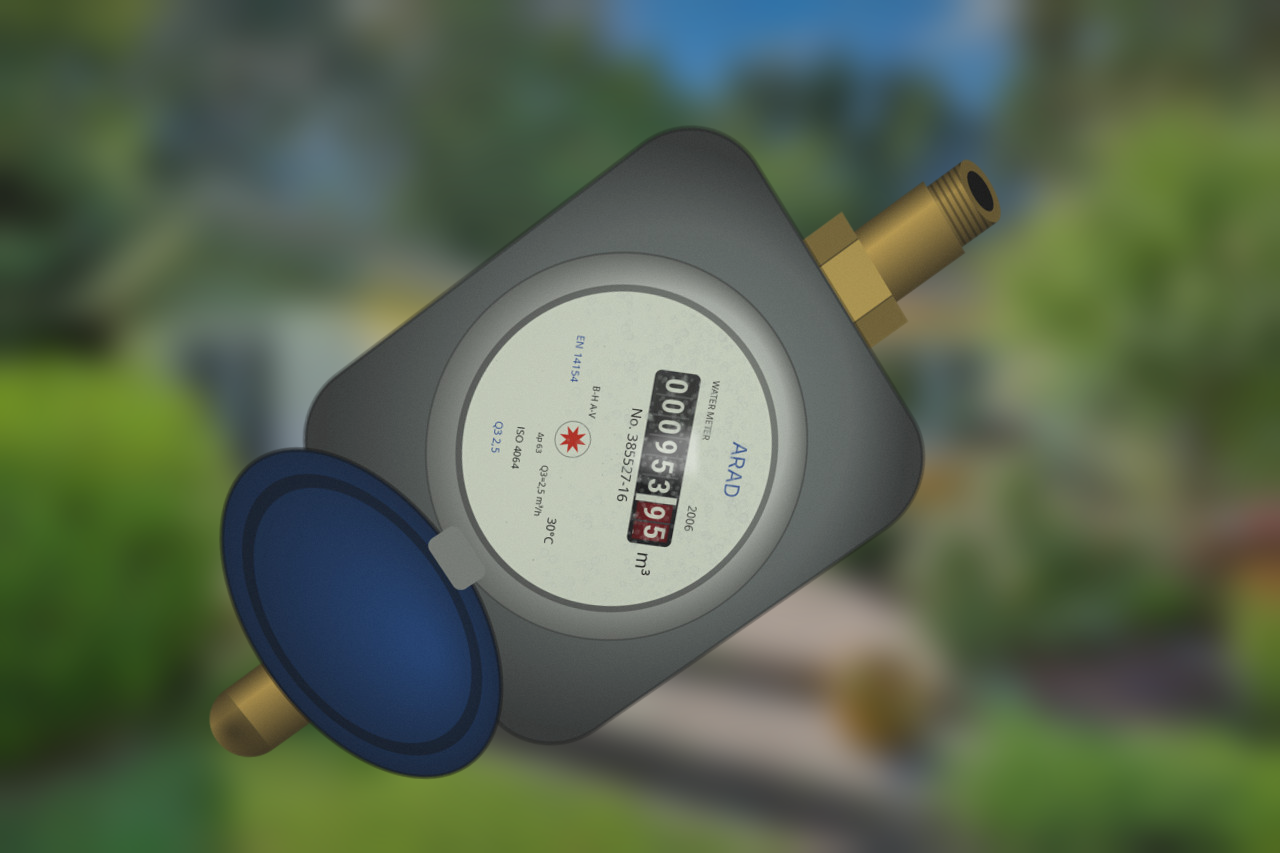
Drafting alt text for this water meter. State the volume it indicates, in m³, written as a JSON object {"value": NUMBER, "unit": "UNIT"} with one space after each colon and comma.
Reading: {"value": 953.95, "unit": "m³"}
